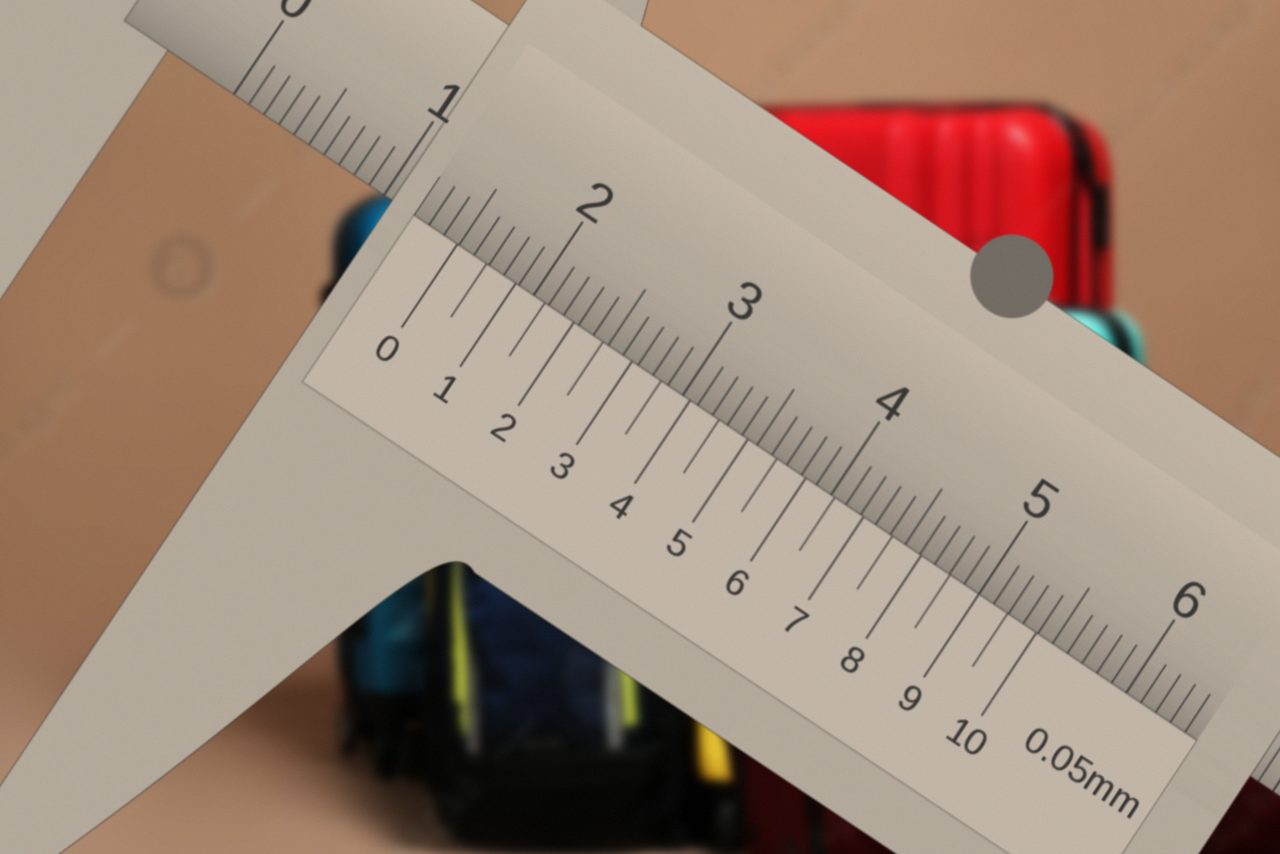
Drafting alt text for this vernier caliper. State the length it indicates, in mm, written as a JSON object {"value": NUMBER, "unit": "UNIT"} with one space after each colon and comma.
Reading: {"value": 14.9, "unit": "mm"}
